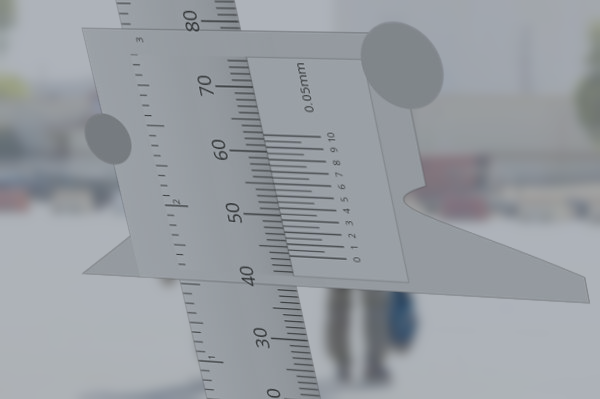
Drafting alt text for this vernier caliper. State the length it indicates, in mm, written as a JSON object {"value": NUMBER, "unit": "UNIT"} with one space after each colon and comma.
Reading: {"value": 43.6, "unit": "mm"}
